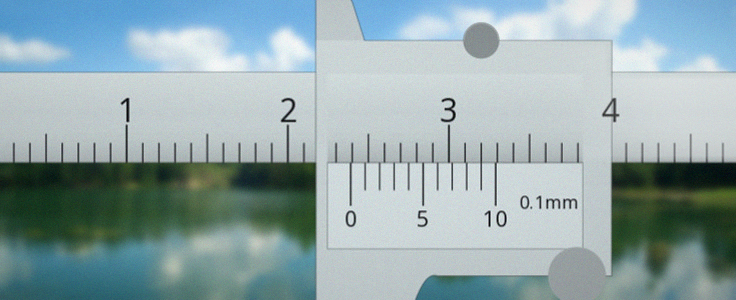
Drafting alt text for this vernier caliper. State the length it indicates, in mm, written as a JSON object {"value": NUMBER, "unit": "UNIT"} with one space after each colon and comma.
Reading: {"value": 23.9, "unit": "mm"}
